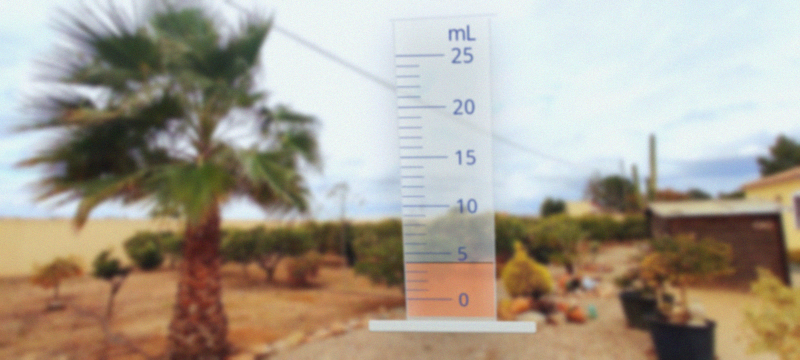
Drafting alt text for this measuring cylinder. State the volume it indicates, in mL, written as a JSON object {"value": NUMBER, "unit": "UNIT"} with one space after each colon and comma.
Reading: {"value": 4, "unit": "mL"}
